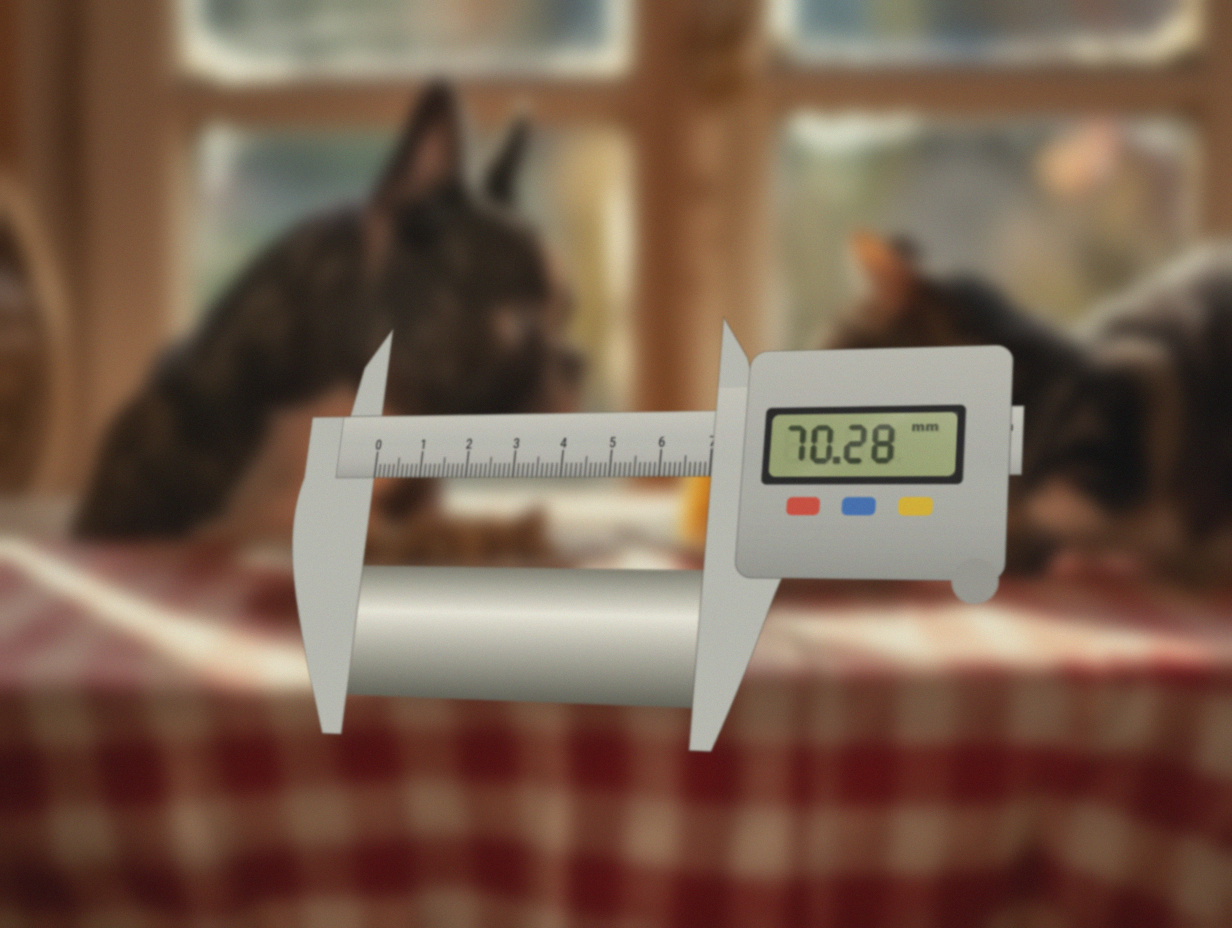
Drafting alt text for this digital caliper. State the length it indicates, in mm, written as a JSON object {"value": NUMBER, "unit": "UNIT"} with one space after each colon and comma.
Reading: {"value": 70.28, "unit": "mm"}
